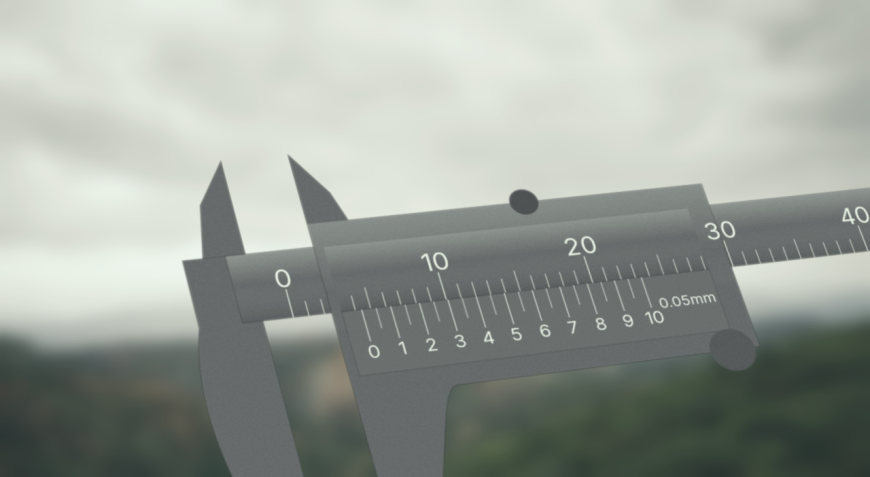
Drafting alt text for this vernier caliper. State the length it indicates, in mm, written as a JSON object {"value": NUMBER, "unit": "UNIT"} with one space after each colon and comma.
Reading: {"value": 4.4, "unit": "mm"}
